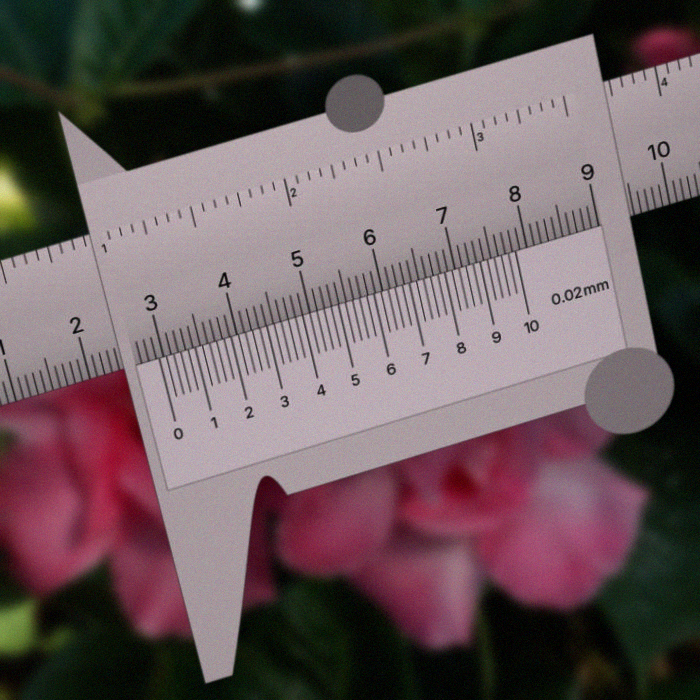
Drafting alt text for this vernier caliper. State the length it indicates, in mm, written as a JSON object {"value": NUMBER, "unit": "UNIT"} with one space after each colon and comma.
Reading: {"value": 29.4, "unit": "mm"}
